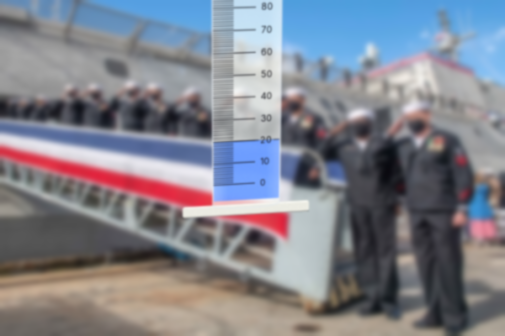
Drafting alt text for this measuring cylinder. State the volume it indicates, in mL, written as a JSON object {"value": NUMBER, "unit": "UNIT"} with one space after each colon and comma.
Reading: {"value": 20, "unit": "mL"}
